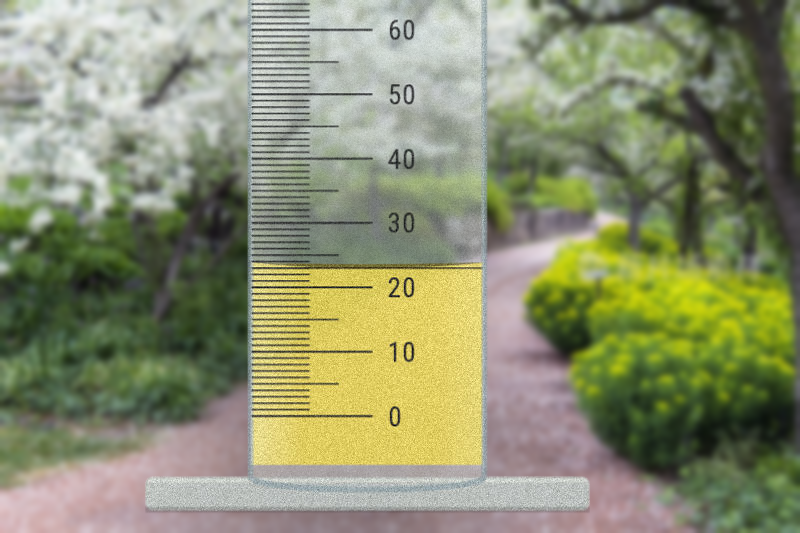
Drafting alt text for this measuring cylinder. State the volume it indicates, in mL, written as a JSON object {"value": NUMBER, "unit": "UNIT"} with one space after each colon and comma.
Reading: {"value": 23, "unit": "mL"}
